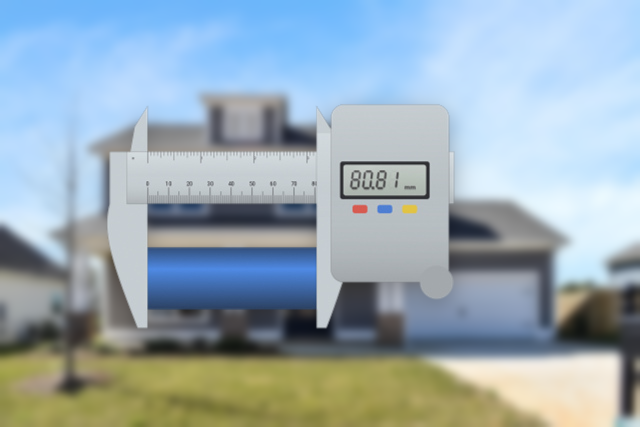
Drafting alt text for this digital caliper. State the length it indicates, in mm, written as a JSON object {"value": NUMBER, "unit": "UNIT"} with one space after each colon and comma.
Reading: {"value": 80.81, "unit": "mm"}
